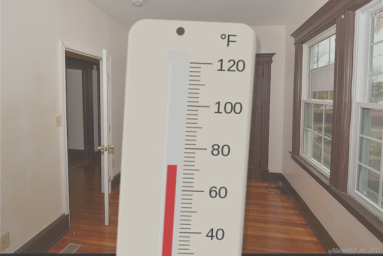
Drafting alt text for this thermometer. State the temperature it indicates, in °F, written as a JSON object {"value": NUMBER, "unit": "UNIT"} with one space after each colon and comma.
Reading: {"value": 72, "unit": "°F"}
